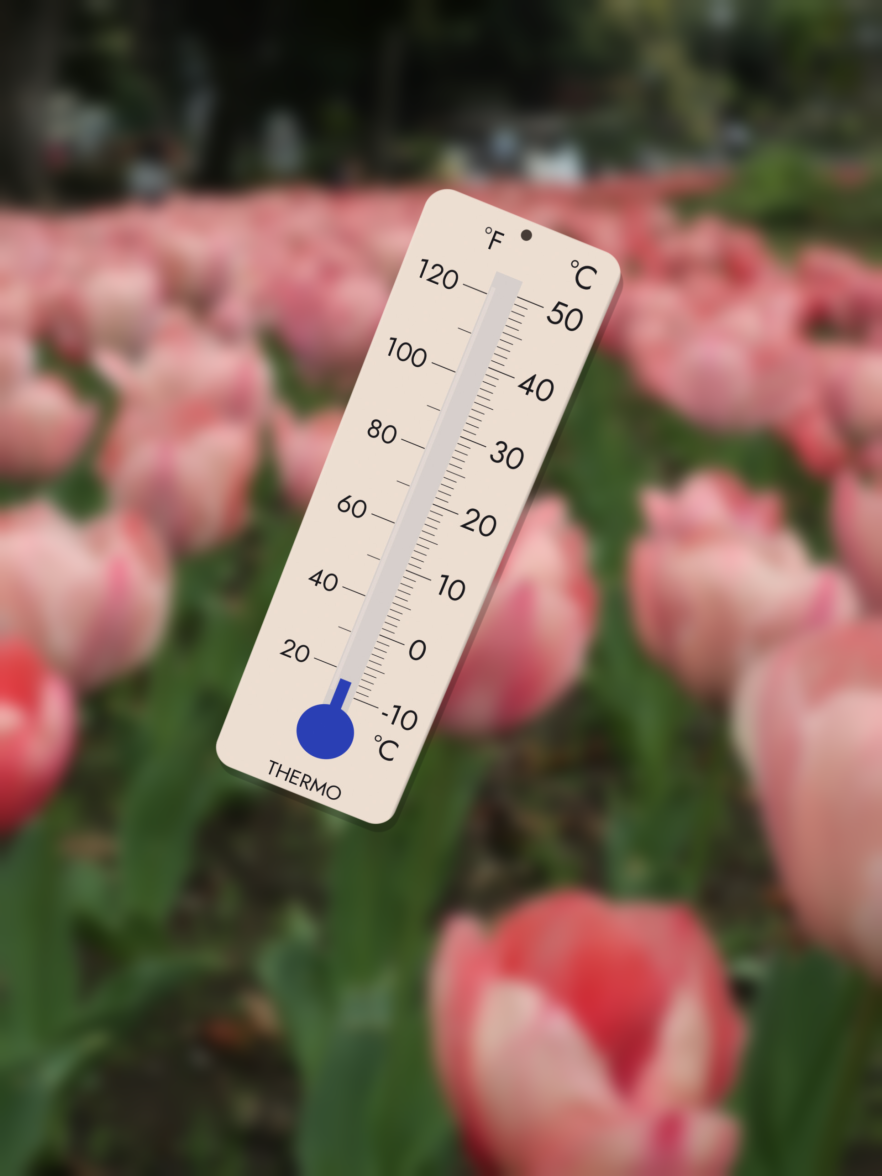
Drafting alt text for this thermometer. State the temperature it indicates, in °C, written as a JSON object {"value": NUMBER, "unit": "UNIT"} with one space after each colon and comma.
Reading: {"value": -8, "unit": "°C"}
